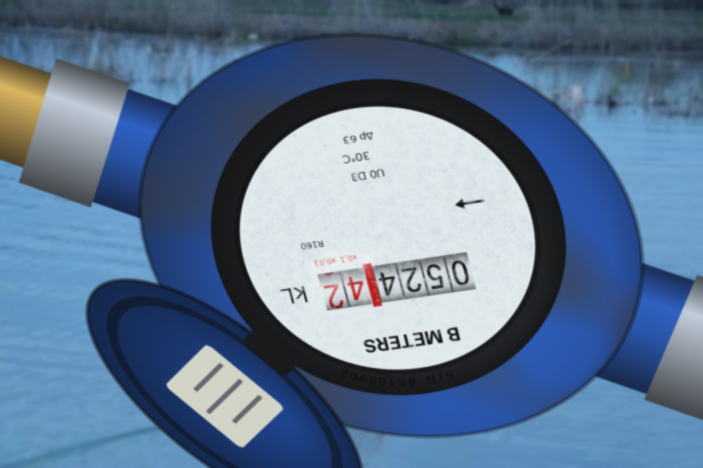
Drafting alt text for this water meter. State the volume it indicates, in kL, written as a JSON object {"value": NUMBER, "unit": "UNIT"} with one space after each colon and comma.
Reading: {"value": 524.42, "unit": "kL"}
